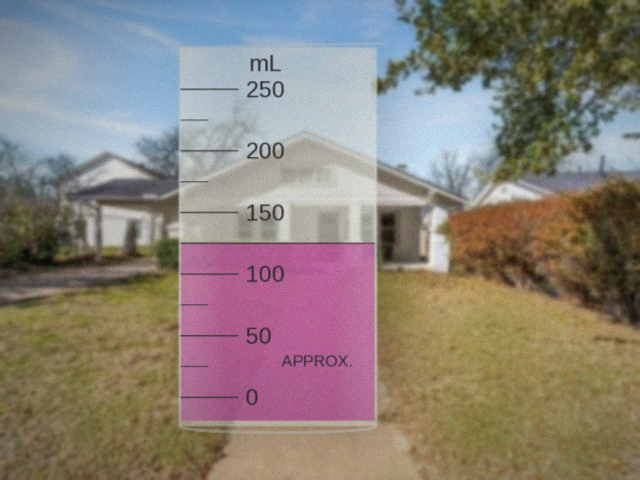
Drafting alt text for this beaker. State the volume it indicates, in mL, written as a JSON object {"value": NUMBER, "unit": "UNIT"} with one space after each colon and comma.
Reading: {"value": 125, "unit": "mL"}
